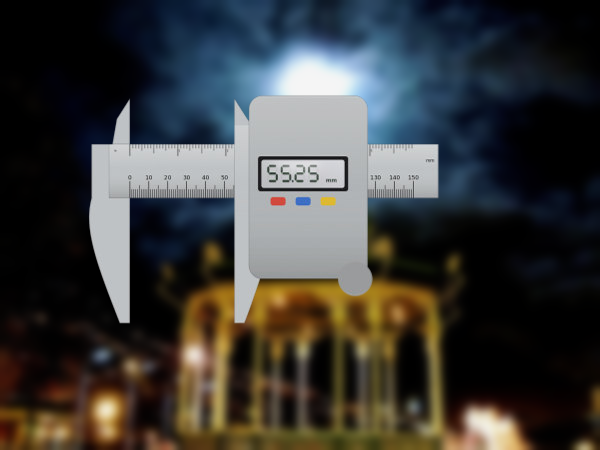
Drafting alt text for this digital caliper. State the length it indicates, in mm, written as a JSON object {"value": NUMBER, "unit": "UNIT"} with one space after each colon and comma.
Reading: {"value": 55.25, "unit": "mm"}
